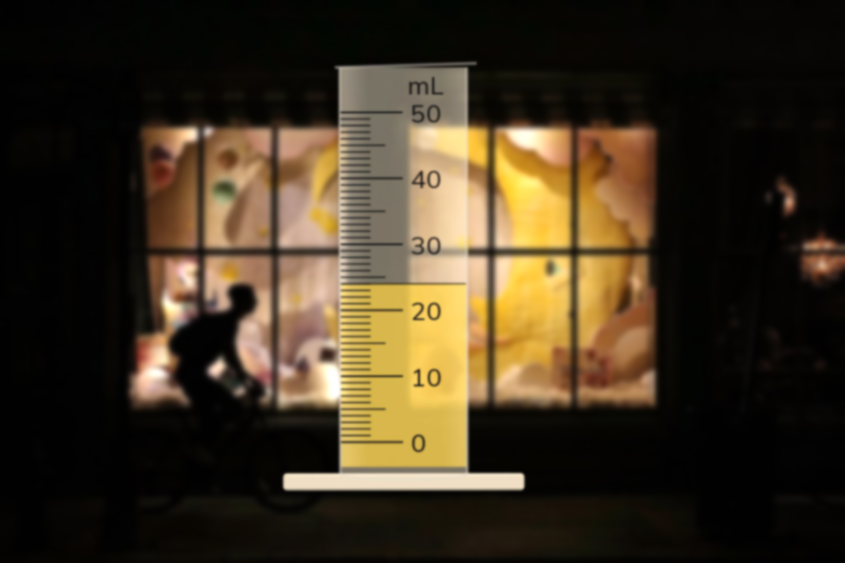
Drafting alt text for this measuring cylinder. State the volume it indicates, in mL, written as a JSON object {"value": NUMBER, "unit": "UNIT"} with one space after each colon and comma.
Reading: {"value": 24, "unit": "mL"}
